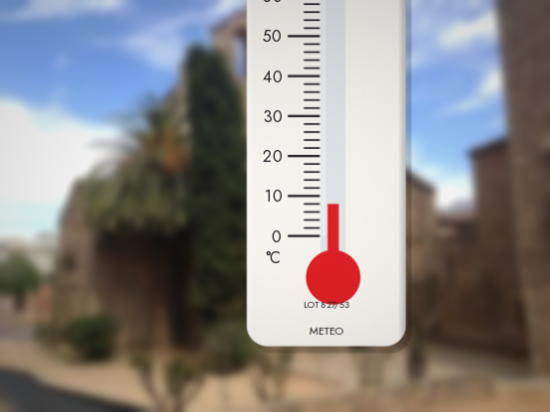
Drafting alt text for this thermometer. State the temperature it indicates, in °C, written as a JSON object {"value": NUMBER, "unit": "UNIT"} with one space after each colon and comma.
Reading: {"value": 8, "unit": "°C"}
